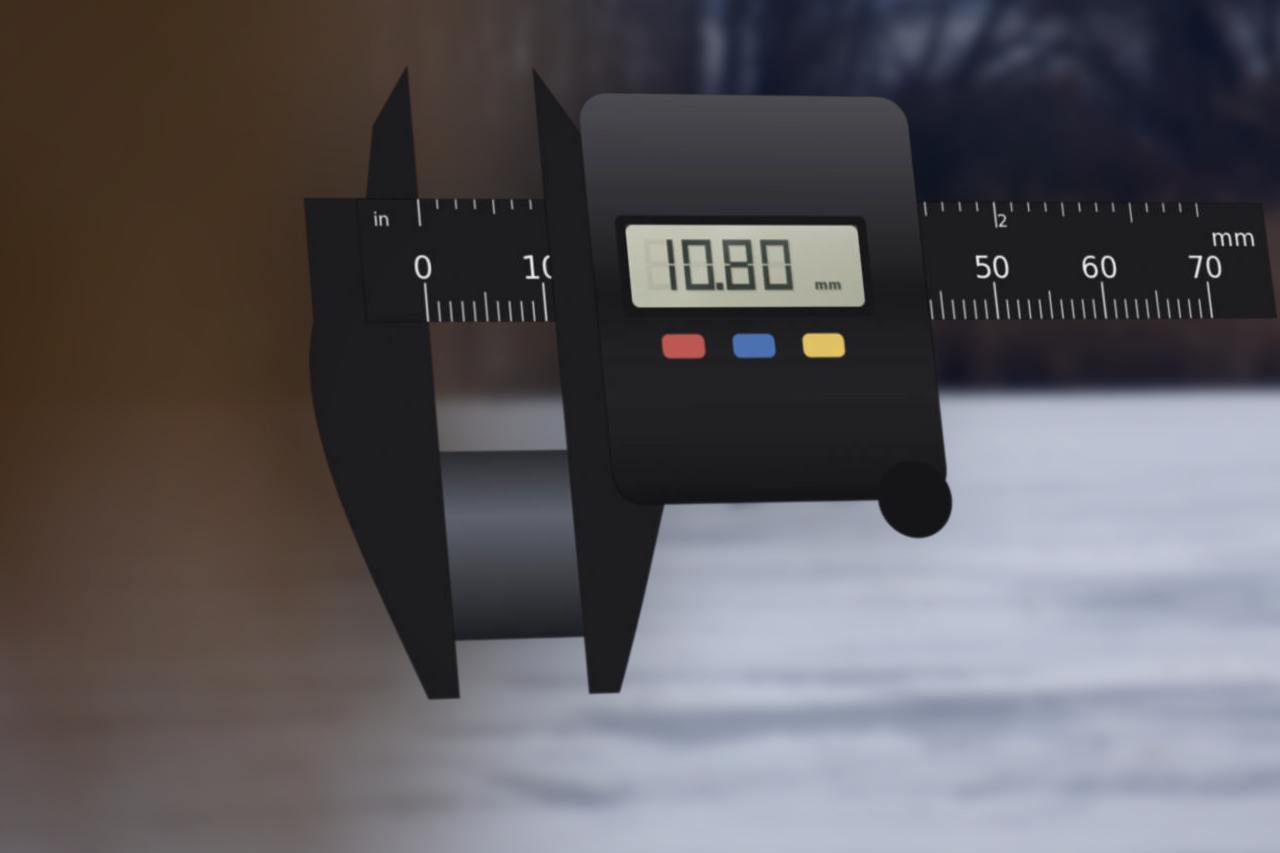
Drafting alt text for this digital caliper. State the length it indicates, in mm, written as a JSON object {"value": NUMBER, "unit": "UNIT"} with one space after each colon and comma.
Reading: {"value": 10.80, "unit": "mm"}
